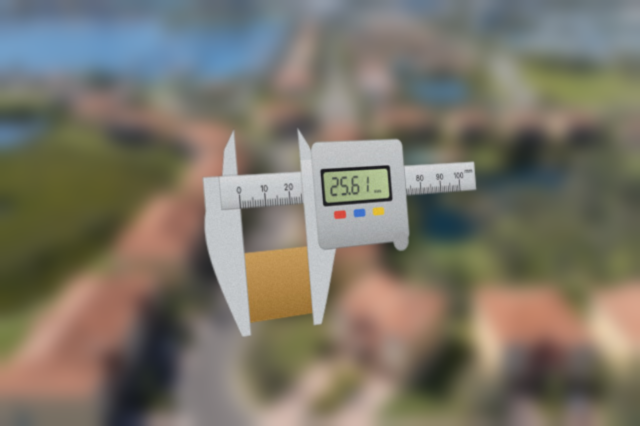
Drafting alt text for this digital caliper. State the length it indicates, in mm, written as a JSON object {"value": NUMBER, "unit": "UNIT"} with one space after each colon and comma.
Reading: {"value": 25.61, "unit": "mm"}
